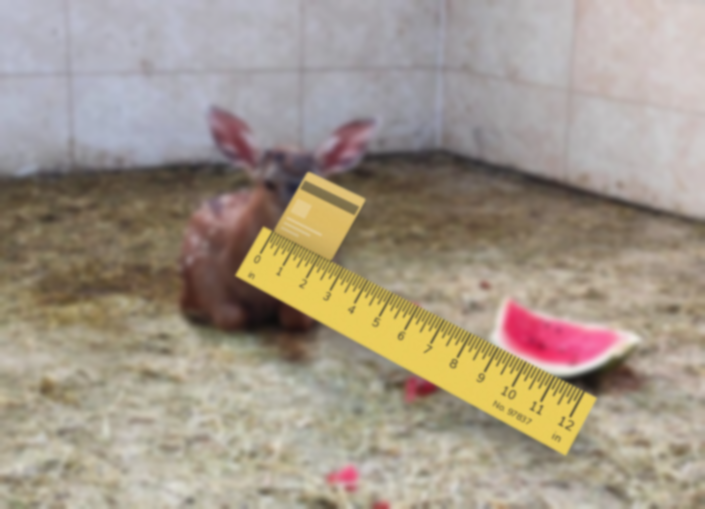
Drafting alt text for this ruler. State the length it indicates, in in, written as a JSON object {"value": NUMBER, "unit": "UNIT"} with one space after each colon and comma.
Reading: {"value": 2.5, "unit": "in"}
